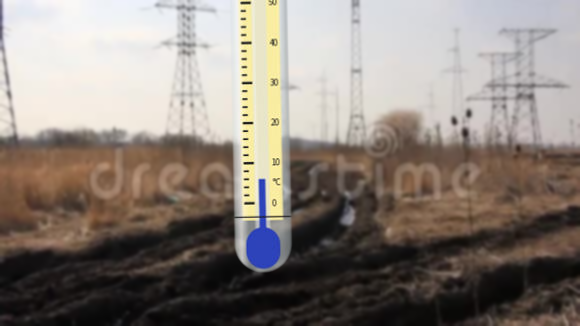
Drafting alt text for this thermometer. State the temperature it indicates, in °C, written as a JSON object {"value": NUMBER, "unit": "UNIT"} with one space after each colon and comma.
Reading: {"value": 6, "unit": "°C"}
